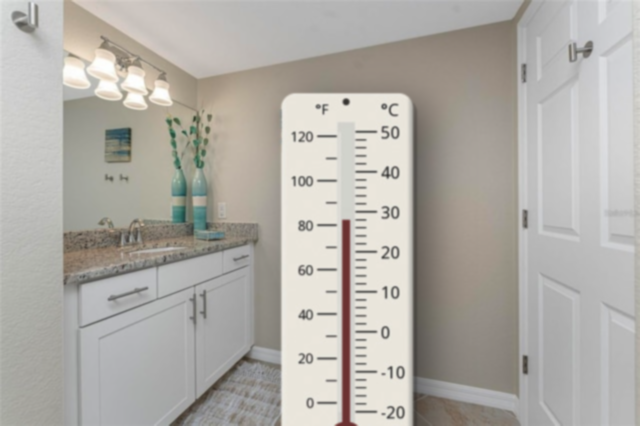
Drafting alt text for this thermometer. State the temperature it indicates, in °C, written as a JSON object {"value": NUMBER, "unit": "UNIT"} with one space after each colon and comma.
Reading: {"value": 28, "unit": "°C"}
